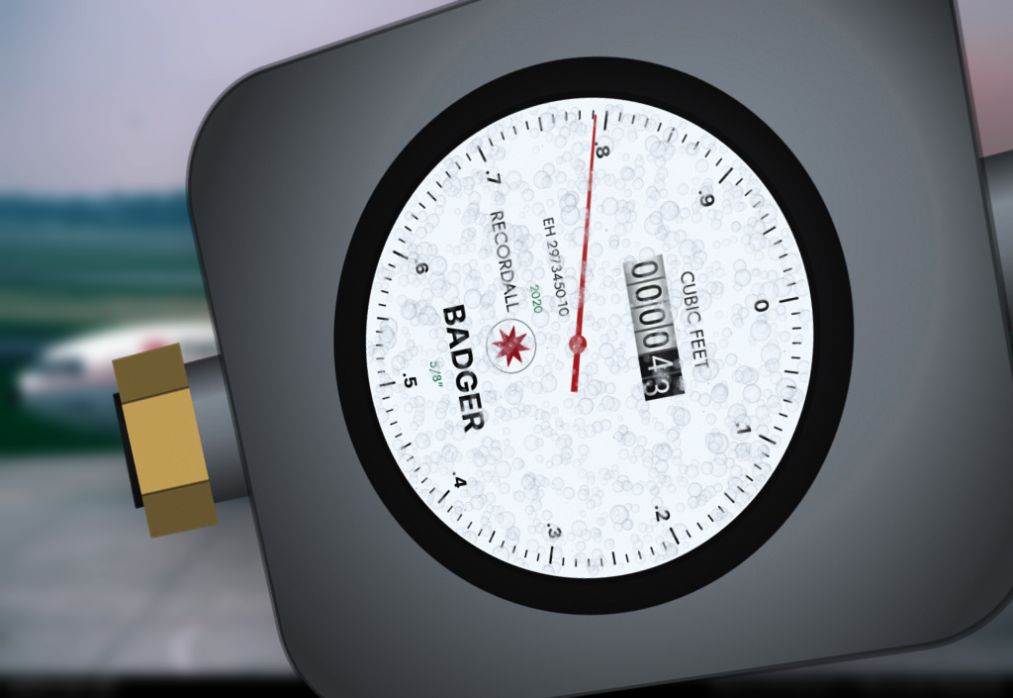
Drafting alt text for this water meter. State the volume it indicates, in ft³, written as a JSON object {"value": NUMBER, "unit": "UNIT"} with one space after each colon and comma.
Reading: {"value": 42.79, "unit": "ft³"}
